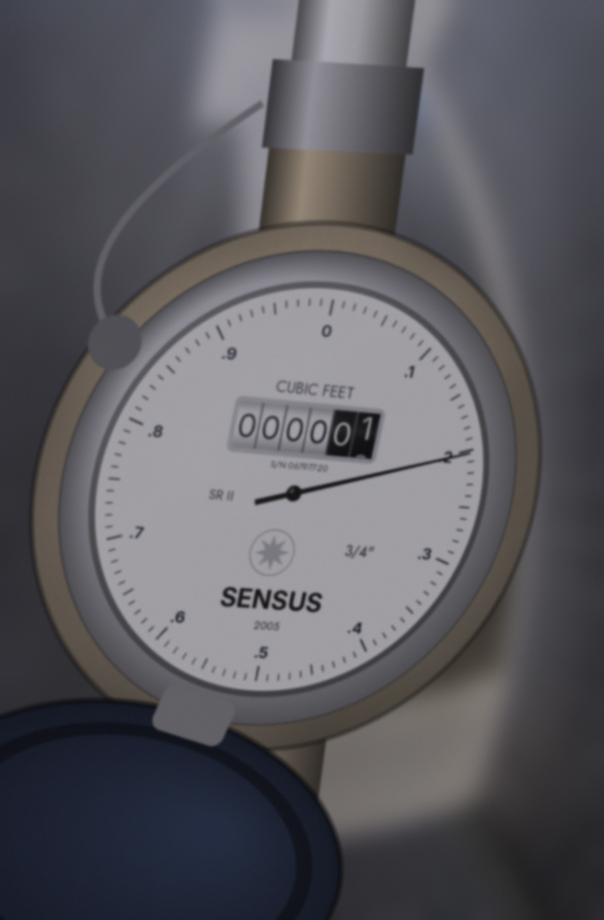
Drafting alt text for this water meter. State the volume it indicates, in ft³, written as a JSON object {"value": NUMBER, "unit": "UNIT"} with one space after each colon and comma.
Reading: {"value": 1.20, "unit": "ft³"}
